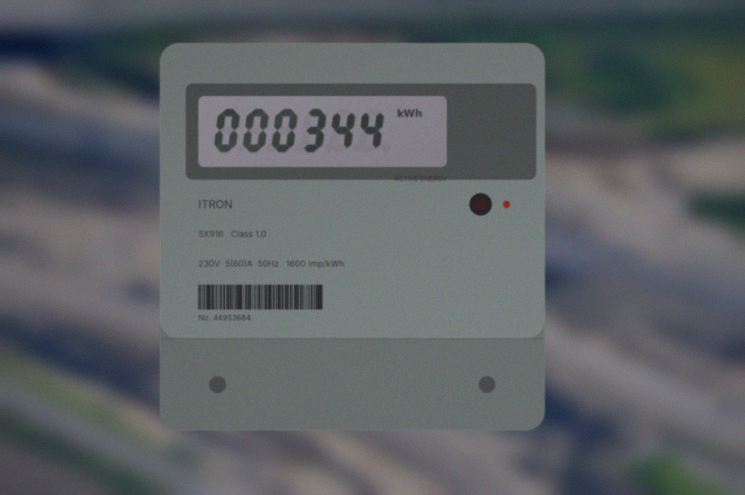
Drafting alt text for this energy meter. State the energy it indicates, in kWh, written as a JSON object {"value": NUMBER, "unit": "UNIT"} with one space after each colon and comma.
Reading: {"value": 344, "unit": "kWh"}
